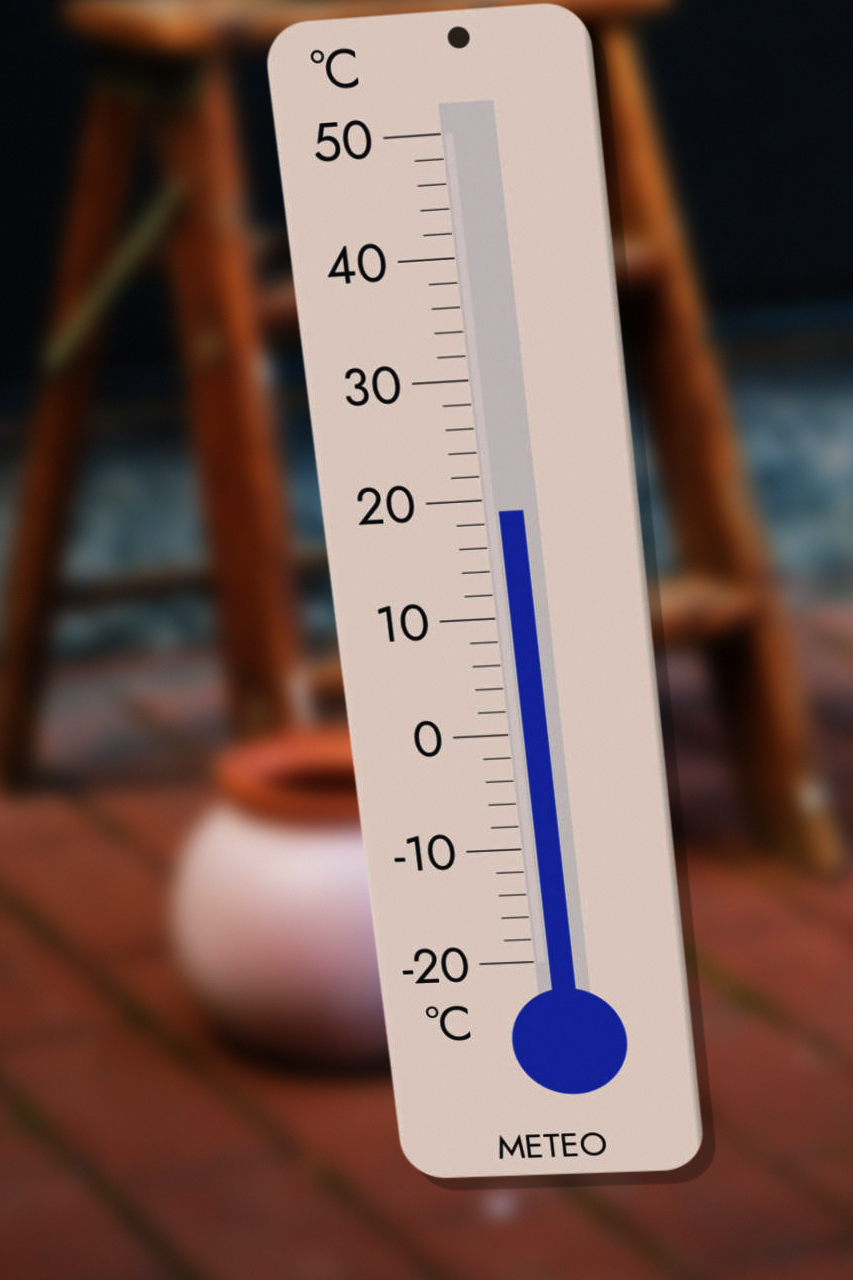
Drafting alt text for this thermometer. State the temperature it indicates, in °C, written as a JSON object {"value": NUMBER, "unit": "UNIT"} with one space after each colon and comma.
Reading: {"value": 19, "unit": "°C"}
